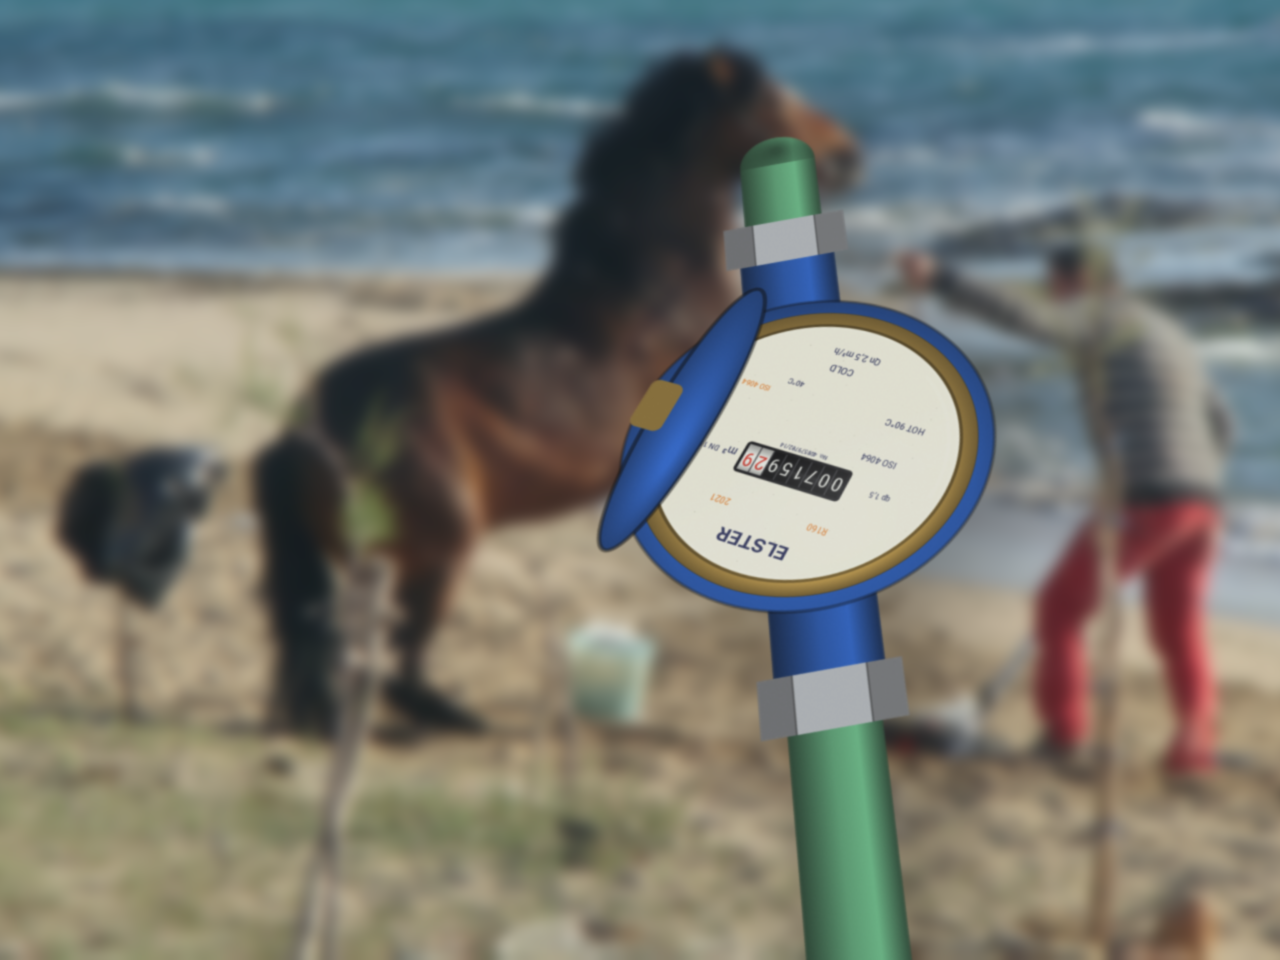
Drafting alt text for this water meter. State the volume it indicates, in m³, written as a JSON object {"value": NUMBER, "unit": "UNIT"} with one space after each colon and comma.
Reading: {"value": 7159.29, "unit": "m³"}
